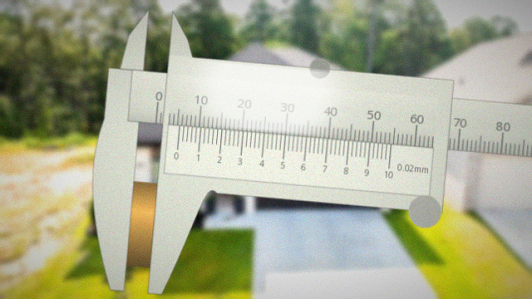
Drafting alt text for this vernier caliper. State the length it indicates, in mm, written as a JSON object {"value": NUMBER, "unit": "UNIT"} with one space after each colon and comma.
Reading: {"value": 5.5, "unit": "mm"}
